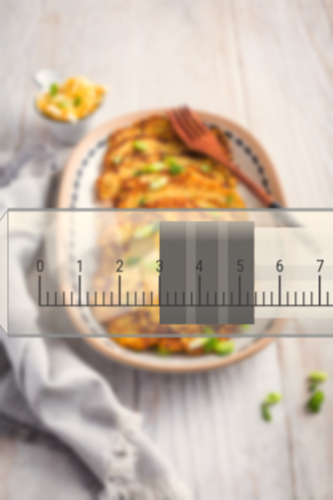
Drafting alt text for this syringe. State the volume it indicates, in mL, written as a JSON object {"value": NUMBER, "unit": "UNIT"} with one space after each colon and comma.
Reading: {"value": 3, "unit": "mL"}
